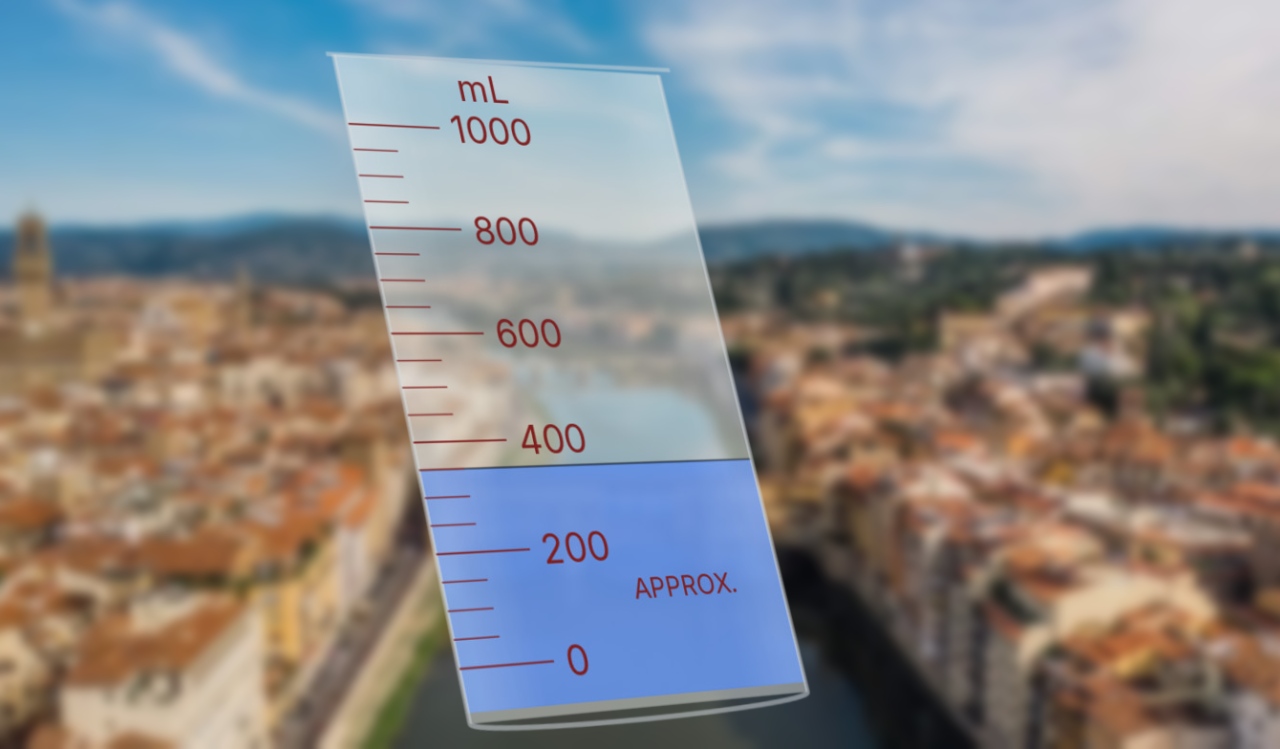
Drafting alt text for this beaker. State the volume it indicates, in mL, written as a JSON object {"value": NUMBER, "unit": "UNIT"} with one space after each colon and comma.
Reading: {"value": 350, "unit": "mL"}
